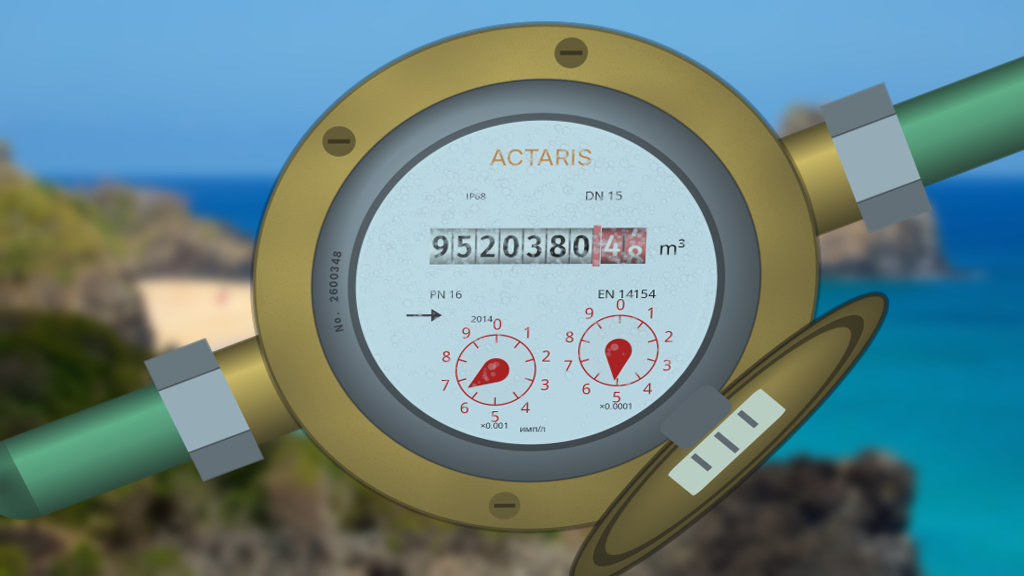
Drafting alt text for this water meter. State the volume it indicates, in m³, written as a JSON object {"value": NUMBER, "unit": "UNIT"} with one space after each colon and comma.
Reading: {"value": 9520380.4765, "unit": "m³"}
